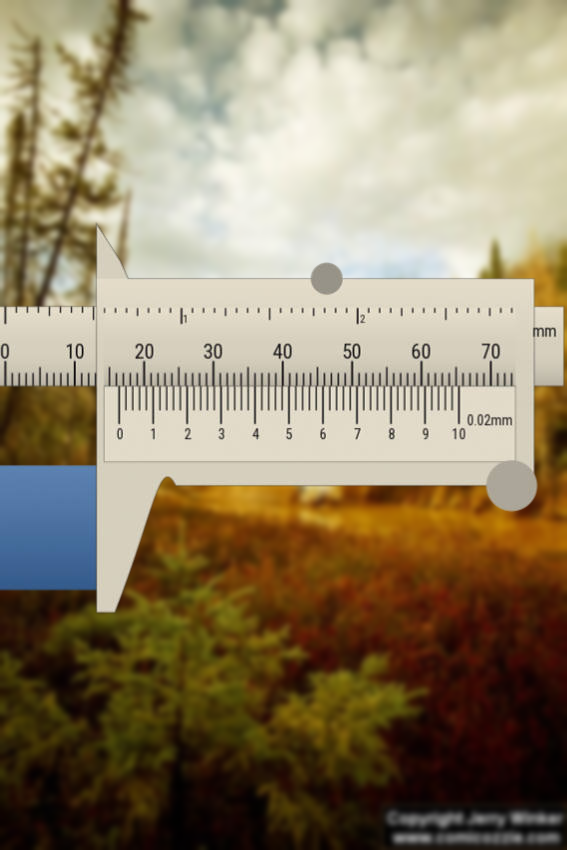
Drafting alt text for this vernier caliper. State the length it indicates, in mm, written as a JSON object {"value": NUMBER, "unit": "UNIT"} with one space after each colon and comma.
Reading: {"value": 16.4, "unit": "mm"}
